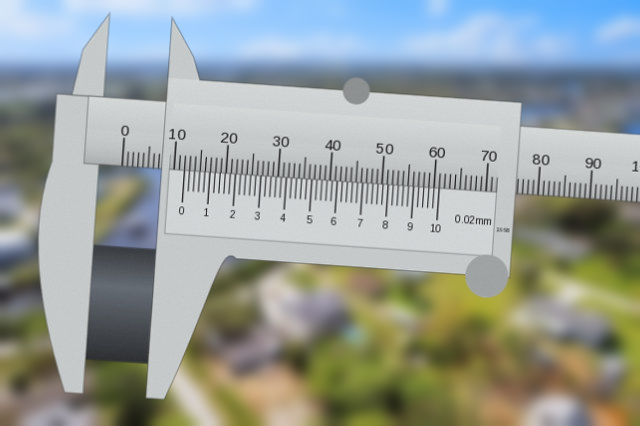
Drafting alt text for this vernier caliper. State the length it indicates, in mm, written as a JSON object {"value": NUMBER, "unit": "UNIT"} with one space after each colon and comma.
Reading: {"value": 12.0, "unit": "mm"}
